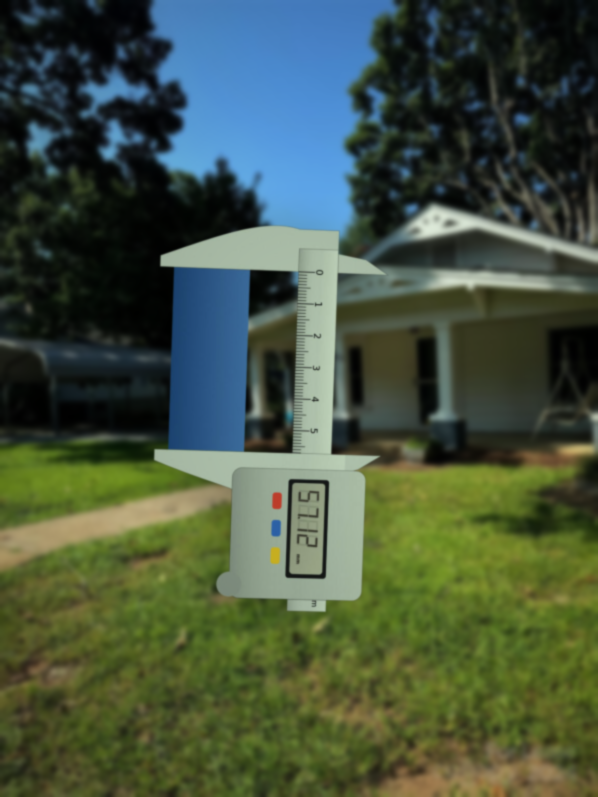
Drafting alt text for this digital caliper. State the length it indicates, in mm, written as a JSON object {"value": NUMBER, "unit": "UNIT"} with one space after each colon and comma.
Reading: {"value": 57.12, "unit": "mm"}
